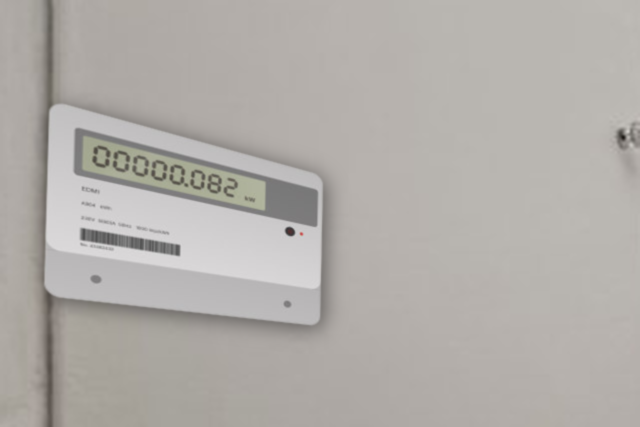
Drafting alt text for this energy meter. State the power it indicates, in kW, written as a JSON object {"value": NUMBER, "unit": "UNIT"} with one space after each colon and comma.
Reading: {"value": 0.082, "unit": "kW"}
